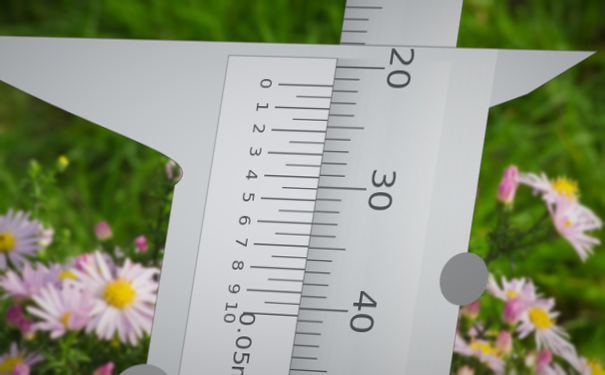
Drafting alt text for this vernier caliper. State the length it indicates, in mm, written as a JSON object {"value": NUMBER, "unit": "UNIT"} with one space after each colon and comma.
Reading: {"value": 21.6, "unit": "mm"}
